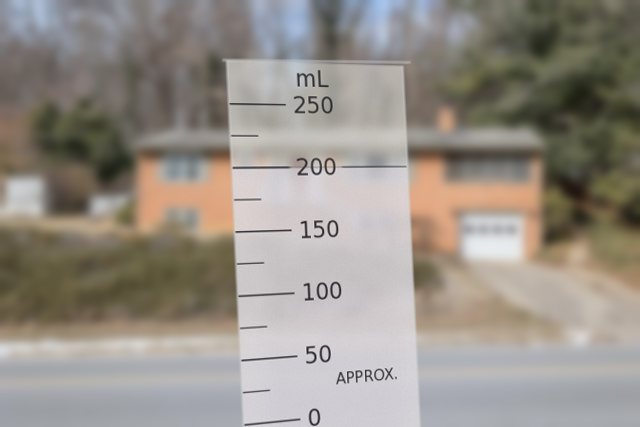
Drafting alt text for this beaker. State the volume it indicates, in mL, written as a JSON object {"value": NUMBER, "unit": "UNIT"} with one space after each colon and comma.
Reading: {"value": 200, "unit": "mL"}
